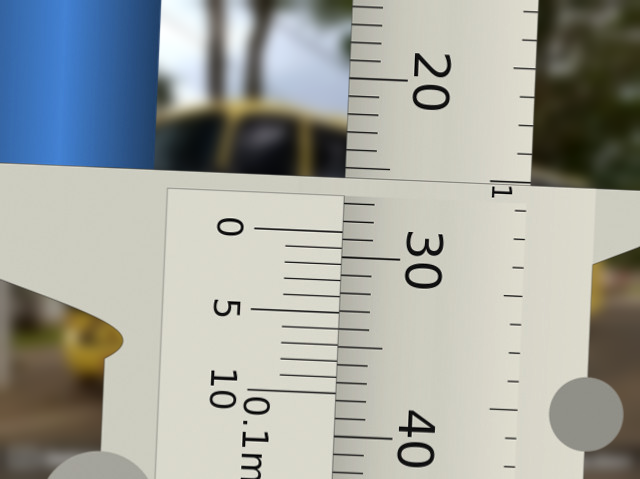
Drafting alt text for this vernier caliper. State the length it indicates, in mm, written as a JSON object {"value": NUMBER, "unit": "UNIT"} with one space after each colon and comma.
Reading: {"value": 28.6, "unit": "mm"}
